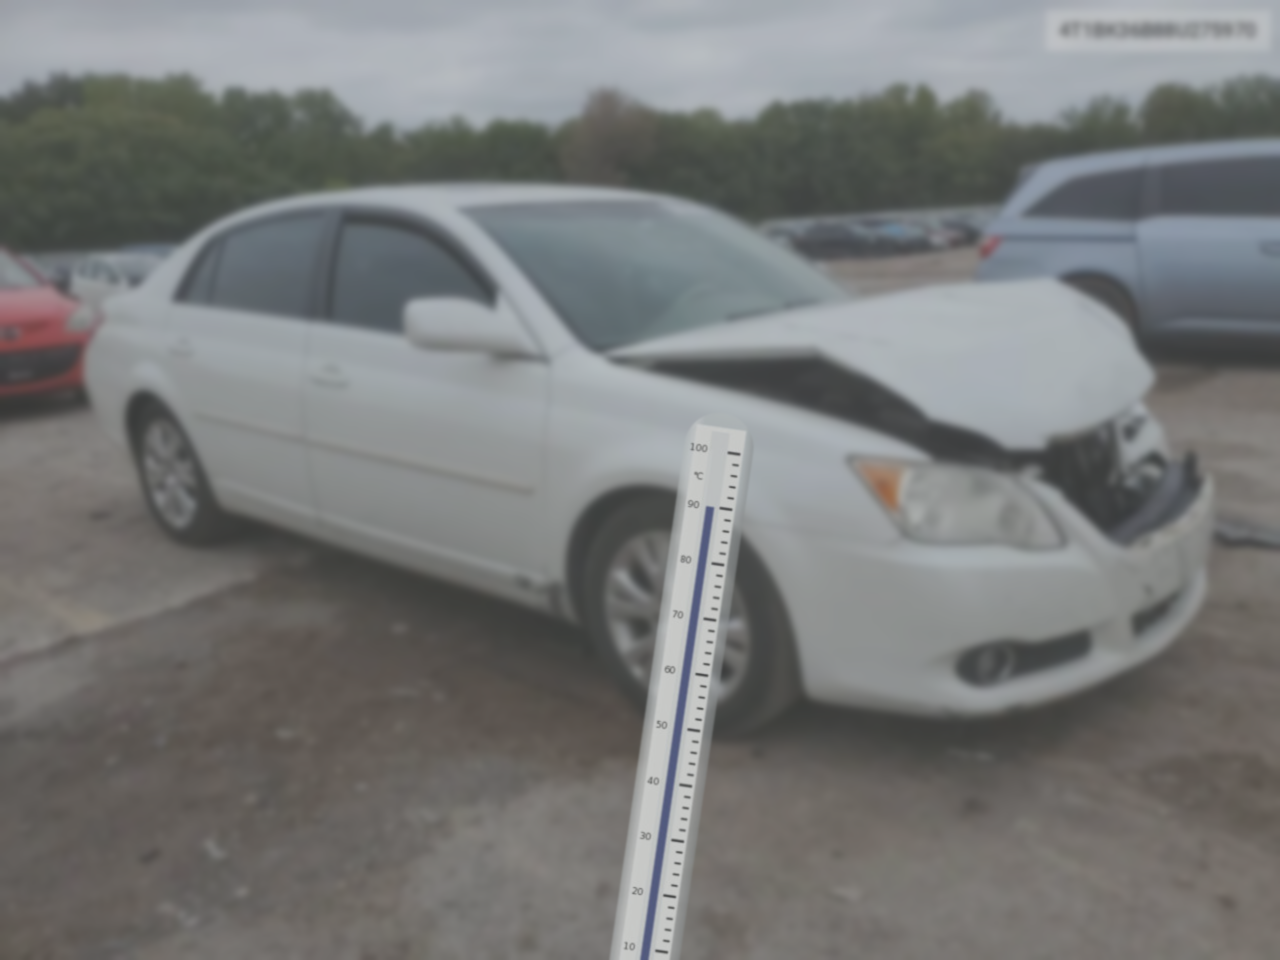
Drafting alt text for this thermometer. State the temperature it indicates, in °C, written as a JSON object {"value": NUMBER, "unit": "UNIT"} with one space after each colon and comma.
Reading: {"value": 90, "unit": "°C"}
